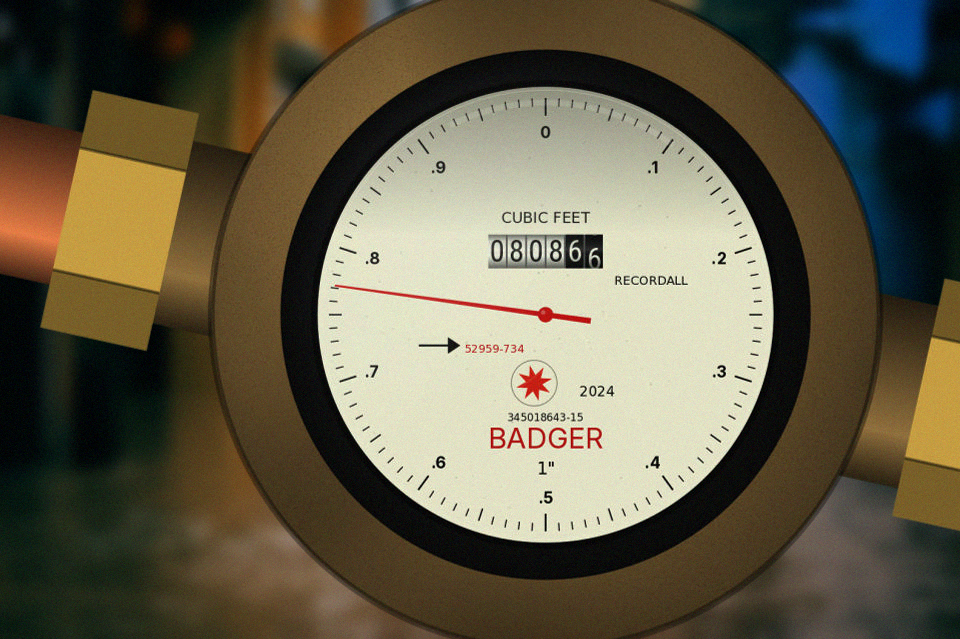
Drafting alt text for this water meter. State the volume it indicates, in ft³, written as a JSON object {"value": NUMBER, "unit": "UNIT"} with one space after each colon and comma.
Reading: {"value": 80865.77, "unit": "ft³"}
